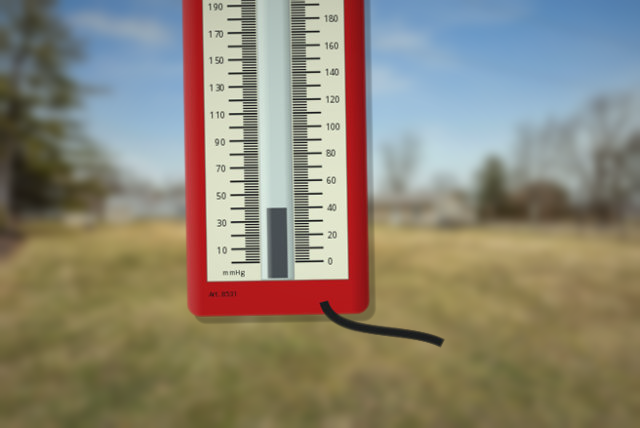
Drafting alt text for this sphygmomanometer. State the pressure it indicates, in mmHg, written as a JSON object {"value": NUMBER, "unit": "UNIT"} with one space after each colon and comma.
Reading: {"value": 40, "unit": "mmHg"}
